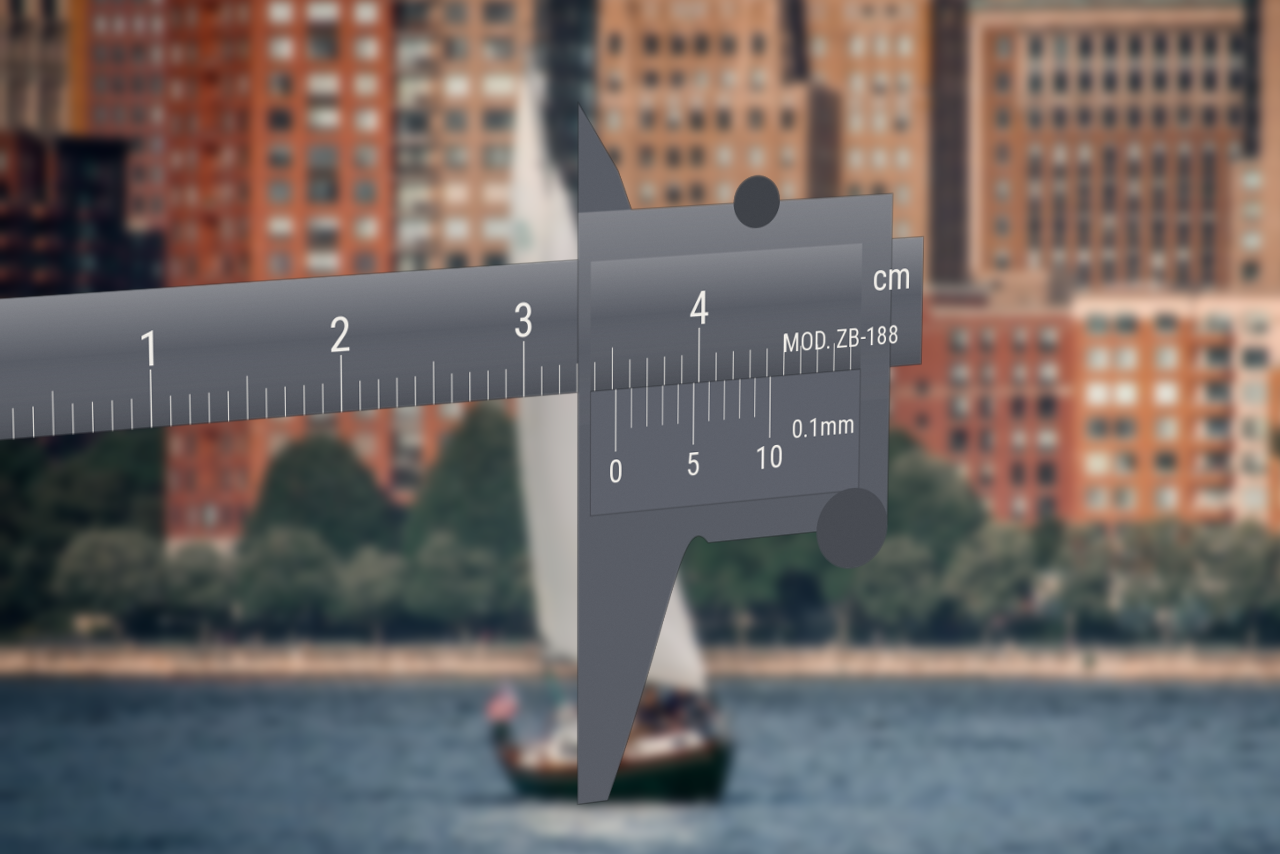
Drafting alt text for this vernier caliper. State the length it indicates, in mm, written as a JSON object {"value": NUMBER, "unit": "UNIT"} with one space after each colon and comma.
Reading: {"value": 35.2, "unit": "mm"}
